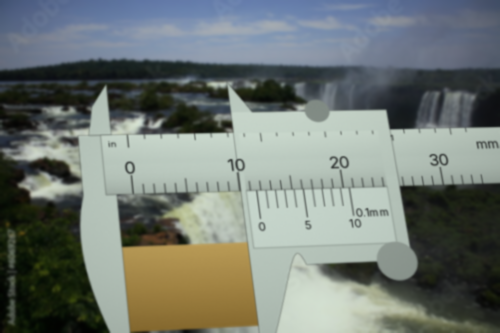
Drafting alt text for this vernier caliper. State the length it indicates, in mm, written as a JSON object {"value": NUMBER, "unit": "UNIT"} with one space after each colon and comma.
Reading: {"value": 11.6, "unit": "mm"}
